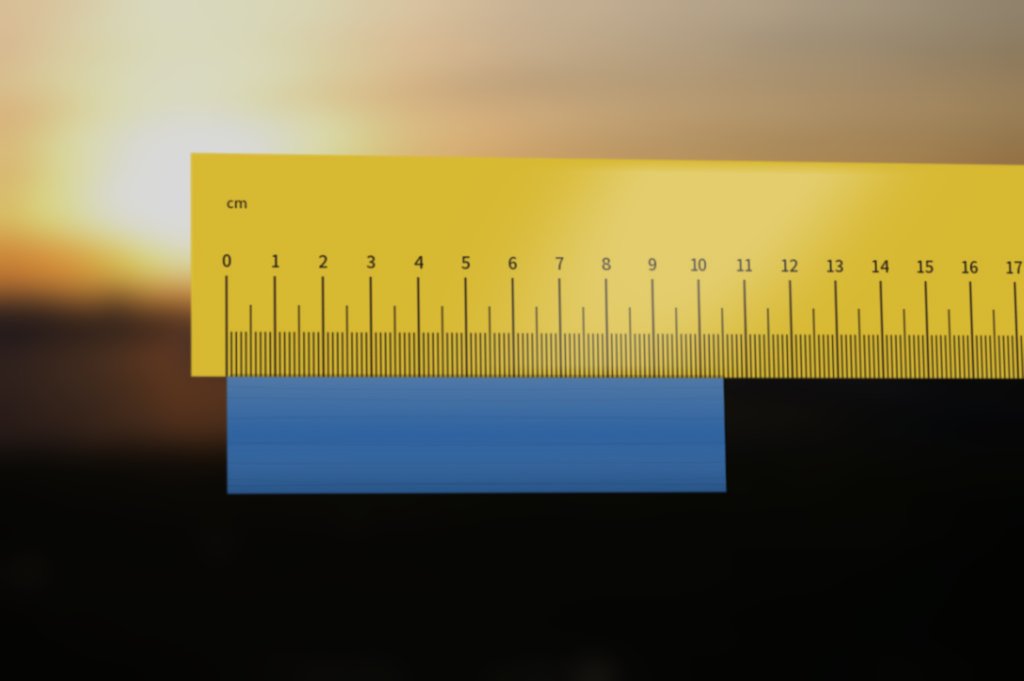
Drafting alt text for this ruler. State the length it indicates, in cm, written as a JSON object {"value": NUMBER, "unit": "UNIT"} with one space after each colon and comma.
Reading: {"value": 10.5, "unit": "cm"}
